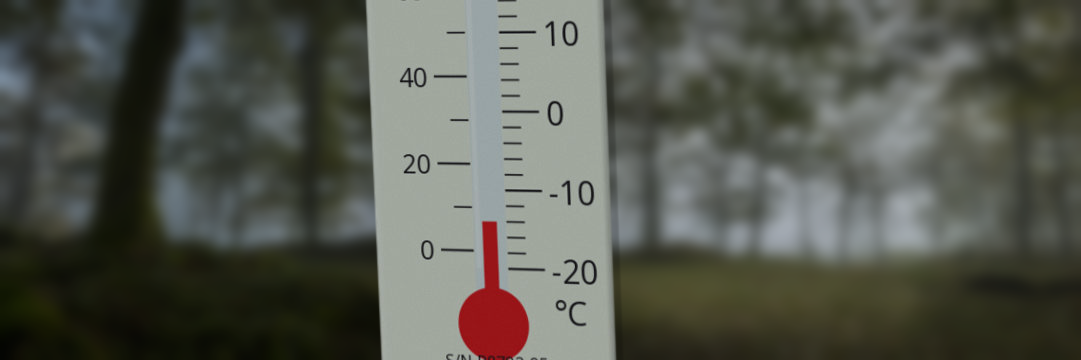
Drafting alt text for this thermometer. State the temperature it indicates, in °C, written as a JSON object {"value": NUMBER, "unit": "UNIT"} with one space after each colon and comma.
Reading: {"value": -14, "unit": "°C"}
